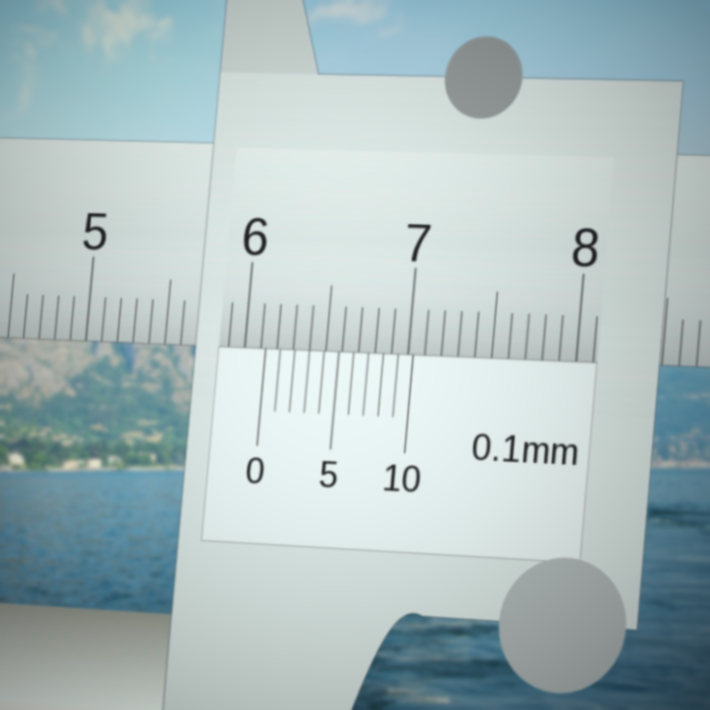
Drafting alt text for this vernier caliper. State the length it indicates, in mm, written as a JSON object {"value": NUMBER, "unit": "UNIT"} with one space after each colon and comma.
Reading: {"value": 61.3, "unit": "mm"}
